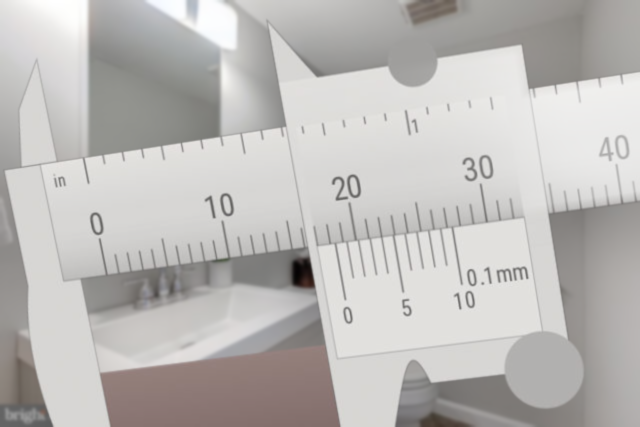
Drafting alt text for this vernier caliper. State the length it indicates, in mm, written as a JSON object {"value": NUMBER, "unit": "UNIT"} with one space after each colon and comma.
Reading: {"value": 18.4, "unit": "mm"}
